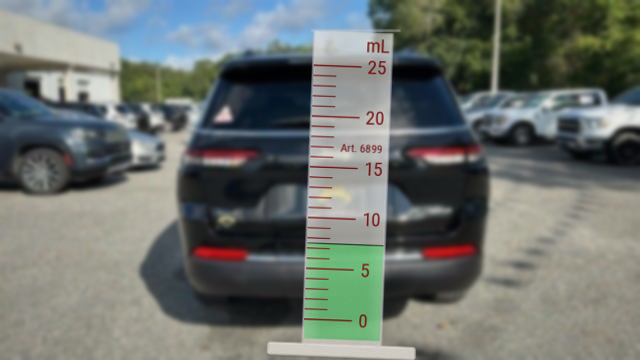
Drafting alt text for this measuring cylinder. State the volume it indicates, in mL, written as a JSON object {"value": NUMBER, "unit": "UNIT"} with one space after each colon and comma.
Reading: {"value": 7.5, "unit": "mL"}
